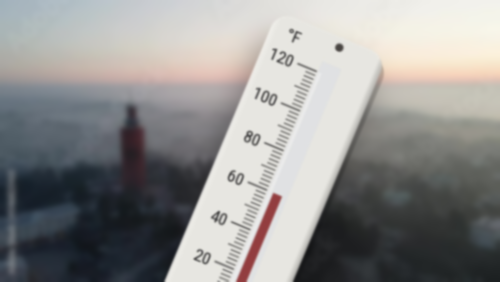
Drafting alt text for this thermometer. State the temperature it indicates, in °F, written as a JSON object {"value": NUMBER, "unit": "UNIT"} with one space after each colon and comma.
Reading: {"value": 60, "unit": "°F"}
